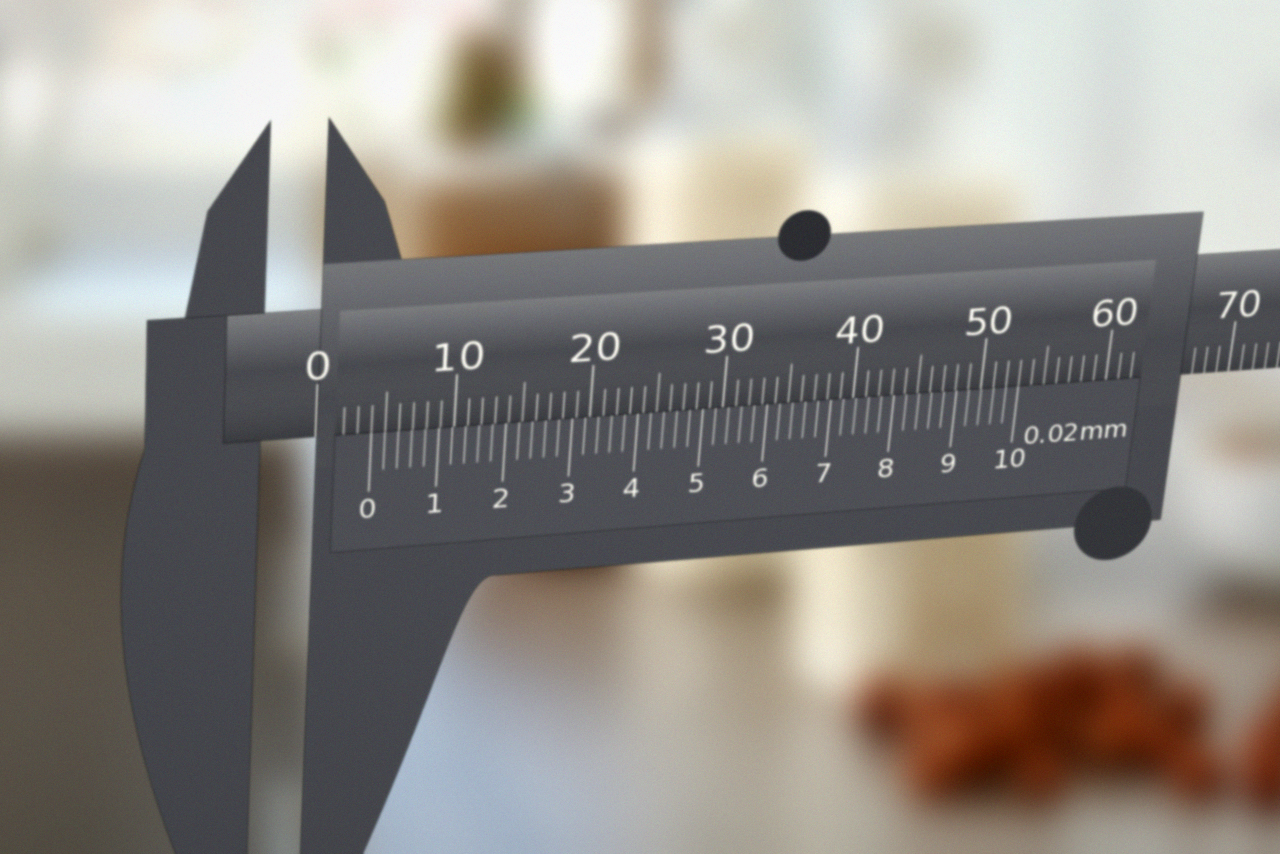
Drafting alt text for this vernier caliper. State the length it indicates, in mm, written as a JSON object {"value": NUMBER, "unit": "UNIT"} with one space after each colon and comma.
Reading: {"value": 4.0, "unit": "mm"}
